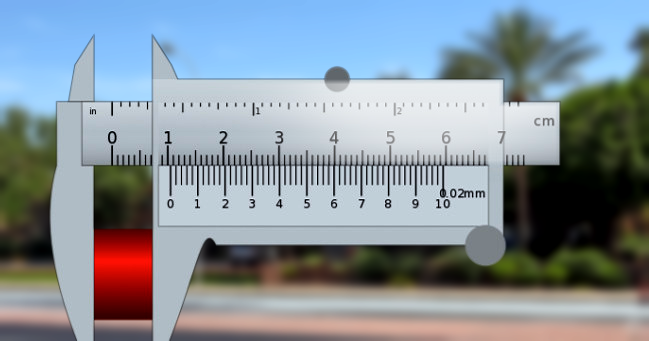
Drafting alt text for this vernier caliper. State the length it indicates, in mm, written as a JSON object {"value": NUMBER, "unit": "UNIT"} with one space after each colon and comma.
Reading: {"value": 10.5, "unit": "mm"}
